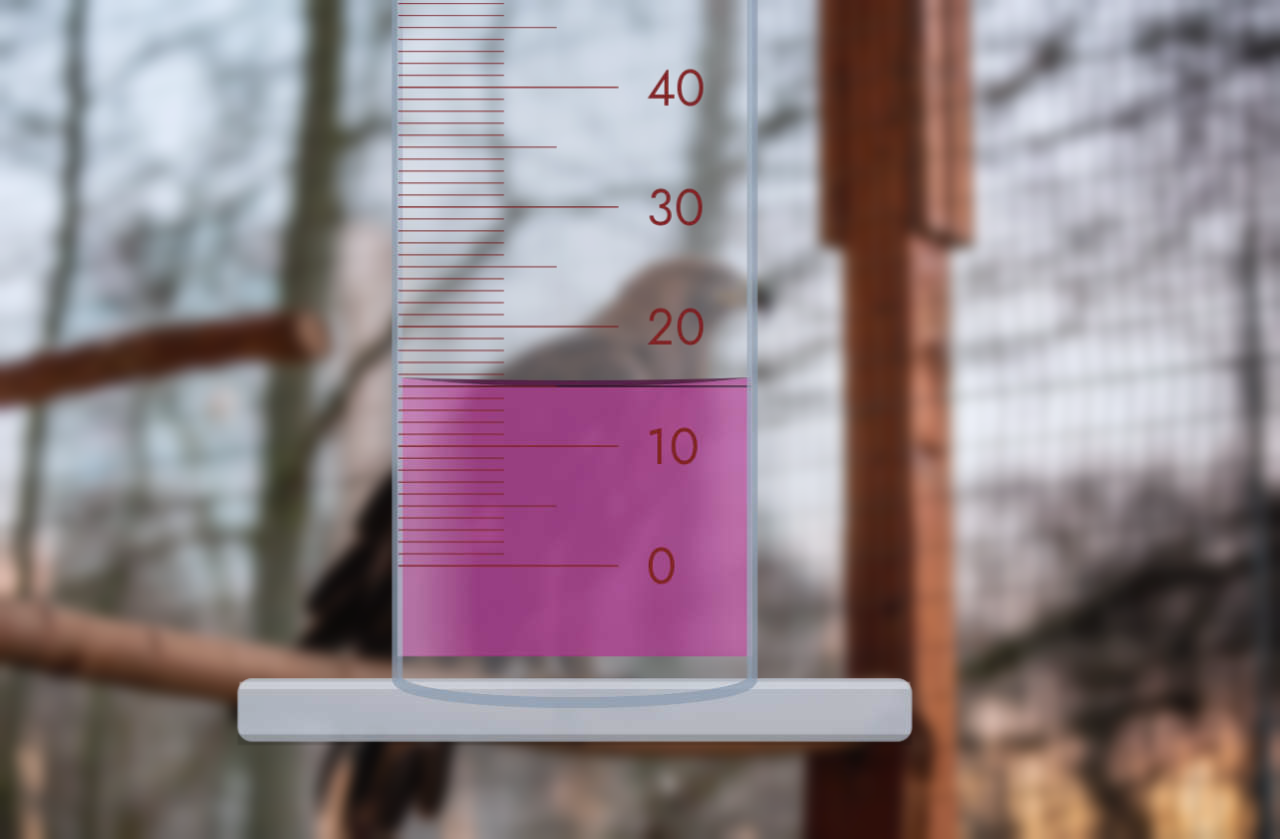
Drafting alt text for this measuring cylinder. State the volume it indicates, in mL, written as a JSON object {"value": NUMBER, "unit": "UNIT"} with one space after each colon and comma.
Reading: {"value": 15, "unit": "mL"}
